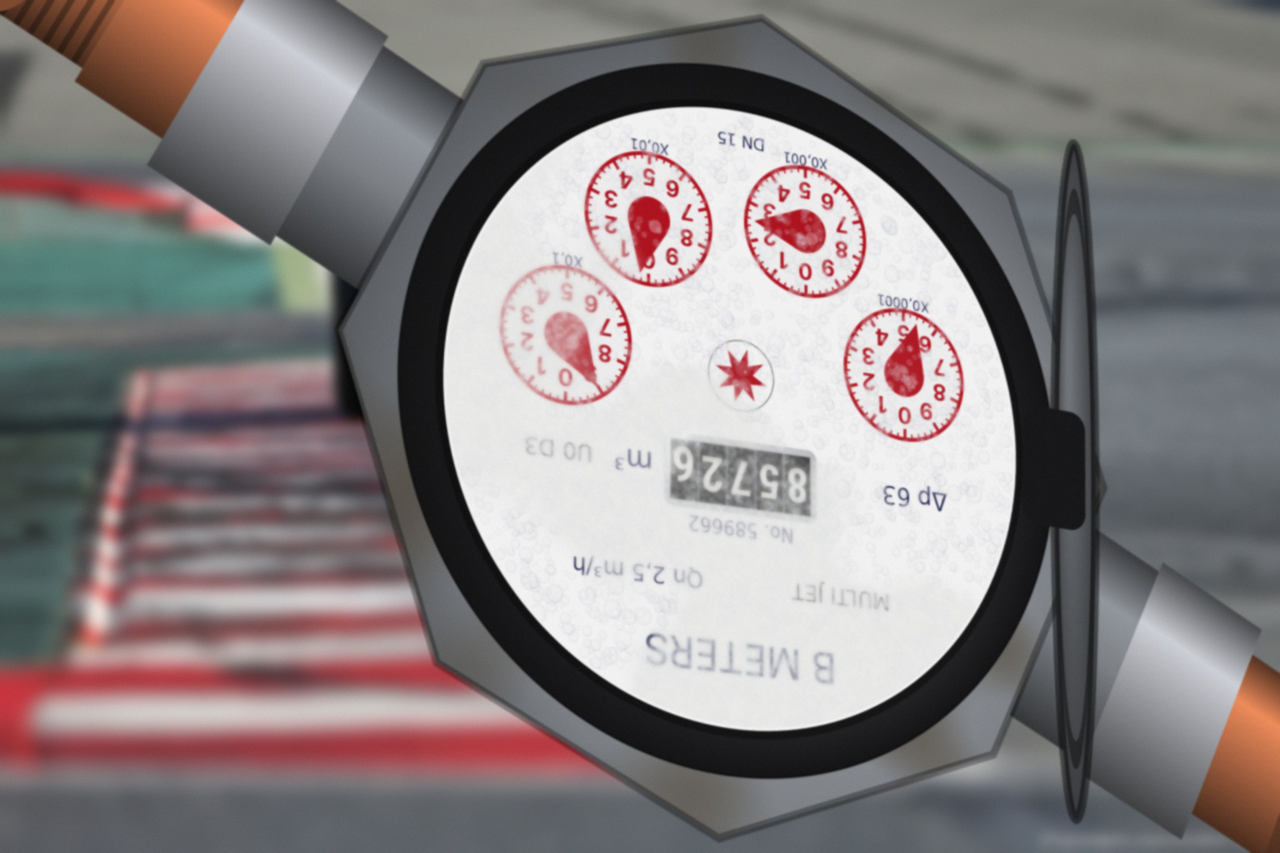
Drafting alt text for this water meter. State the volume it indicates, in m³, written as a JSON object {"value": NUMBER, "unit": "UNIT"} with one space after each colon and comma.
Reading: {"value": 85725.9025, "unit": "m³"}
